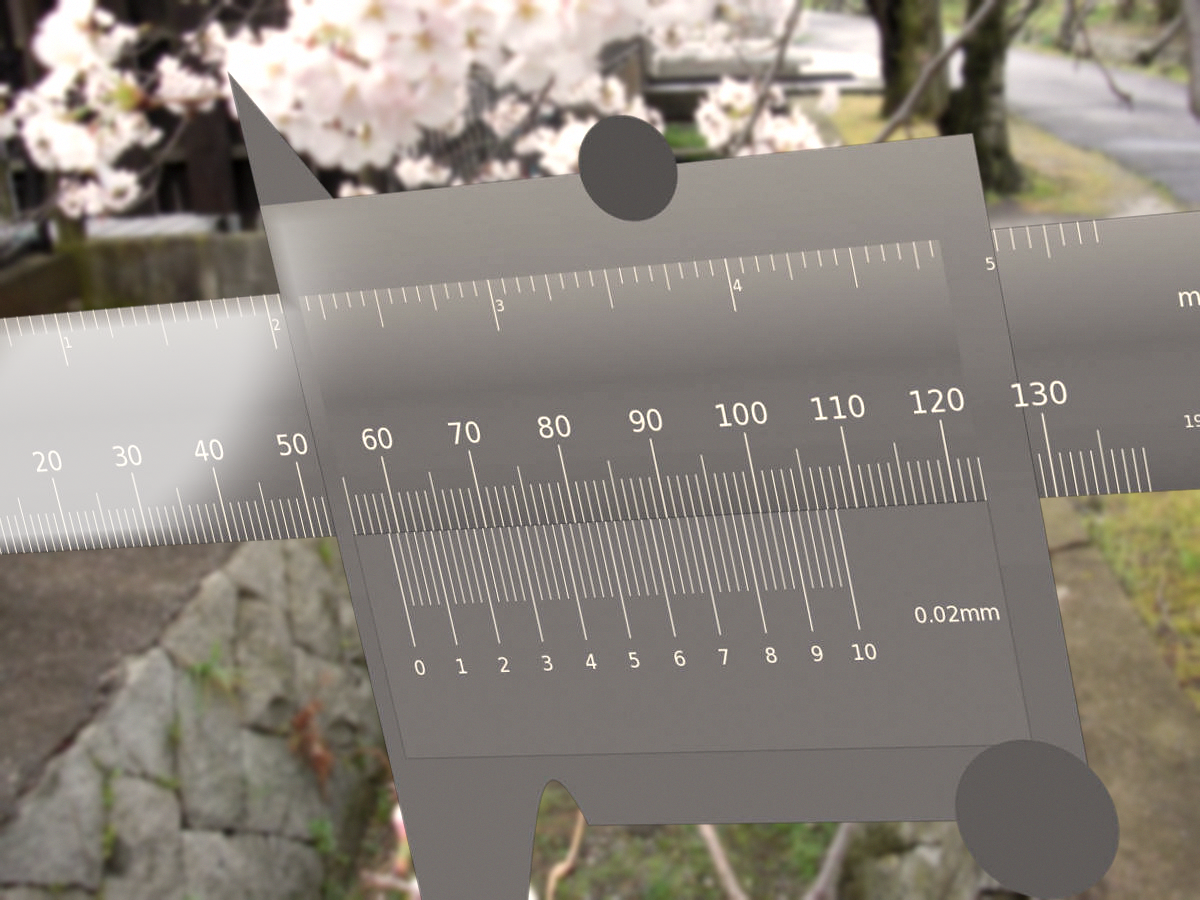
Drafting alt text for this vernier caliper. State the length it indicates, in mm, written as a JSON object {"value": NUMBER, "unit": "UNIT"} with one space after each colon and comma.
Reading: {"value": 58.8, "unit": "mm"}
